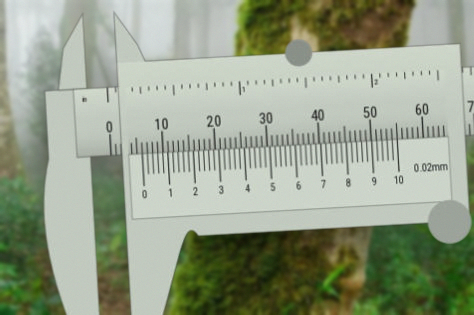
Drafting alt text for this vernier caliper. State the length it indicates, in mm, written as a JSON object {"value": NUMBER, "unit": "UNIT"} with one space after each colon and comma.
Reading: {"value": 6.0, "unit": "mm"}
